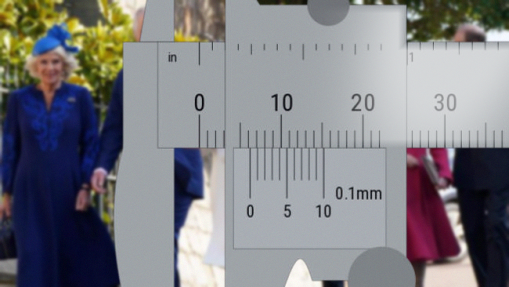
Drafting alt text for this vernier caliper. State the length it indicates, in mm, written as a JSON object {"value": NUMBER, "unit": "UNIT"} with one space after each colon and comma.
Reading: {"value": 6.2, "unit": "mm"}
